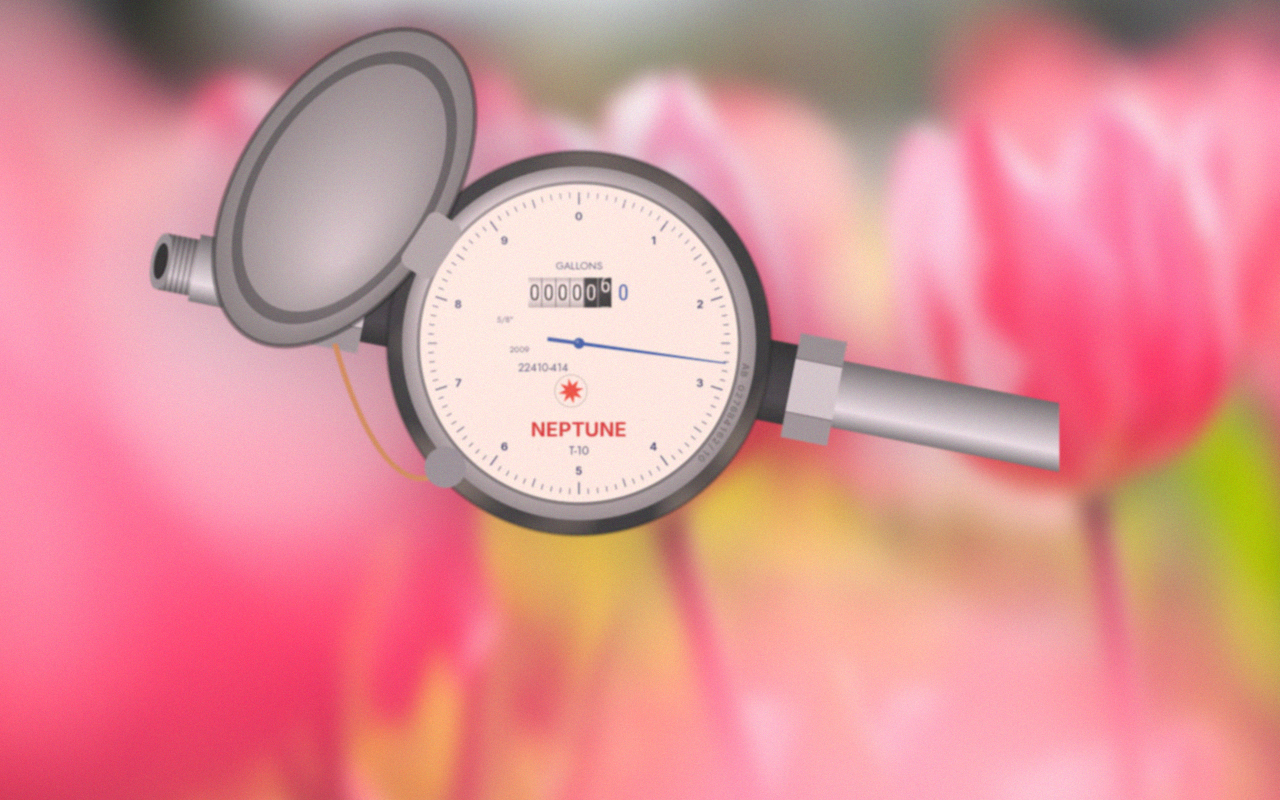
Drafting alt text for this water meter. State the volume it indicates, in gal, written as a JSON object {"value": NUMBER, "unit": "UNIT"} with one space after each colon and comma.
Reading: {"value": 62.7, "unit": "gal"}
